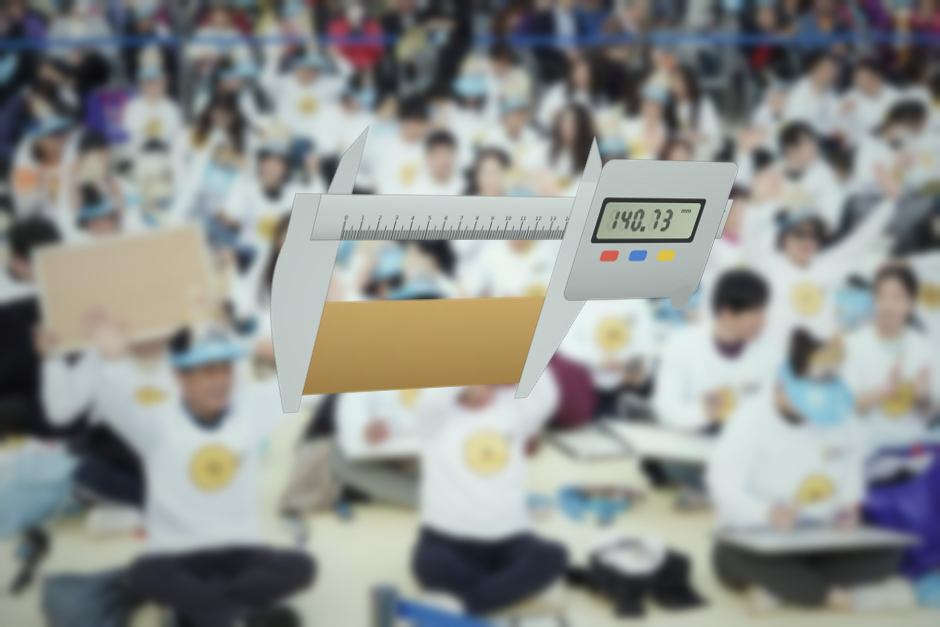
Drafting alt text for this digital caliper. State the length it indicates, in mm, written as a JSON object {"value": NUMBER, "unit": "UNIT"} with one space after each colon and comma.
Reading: {"value": 140.73, "unit": "mm"}
